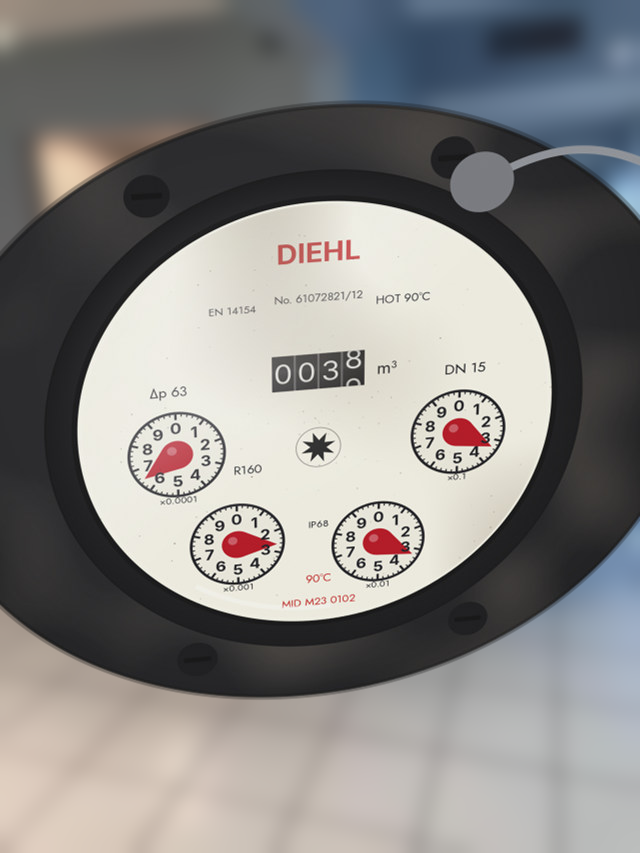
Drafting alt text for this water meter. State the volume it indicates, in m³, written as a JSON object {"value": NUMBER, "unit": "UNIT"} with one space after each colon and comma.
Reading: {"value": 38.3326, "unit": "m³"}
